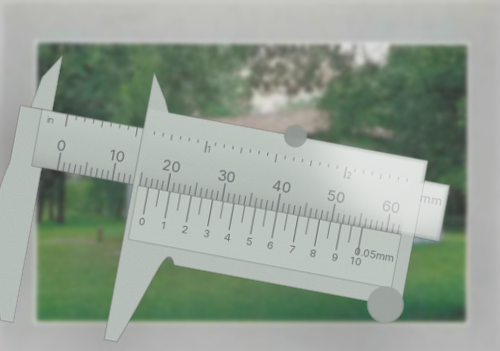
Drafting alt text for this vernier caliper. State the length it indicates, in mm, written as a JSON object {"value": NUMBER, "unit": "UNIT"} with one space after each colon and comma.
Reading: {"value": 16.6, "unit": "mm"}
